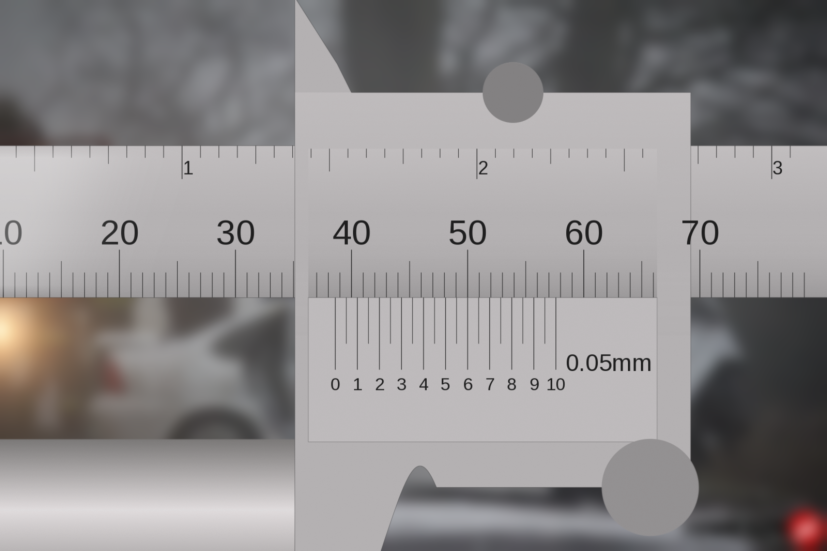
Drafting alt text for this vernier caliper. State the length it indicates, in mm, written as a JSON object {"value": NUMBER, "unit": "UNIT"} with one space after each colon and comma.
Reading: {"value": 38.6, "unit": "mm"}
